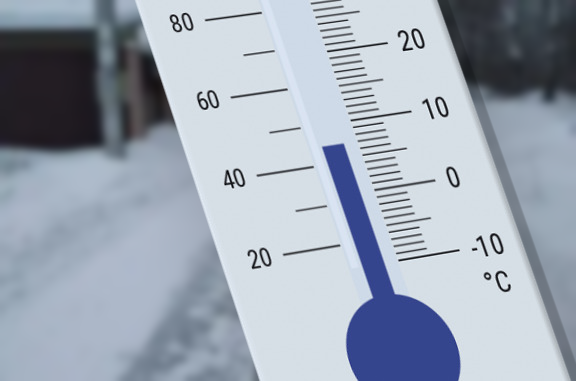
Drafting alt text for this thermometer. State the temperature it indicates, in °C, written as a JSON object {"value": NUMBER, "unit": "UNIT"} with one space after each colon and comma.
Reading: {"value": 7, "unit": "°C"}
